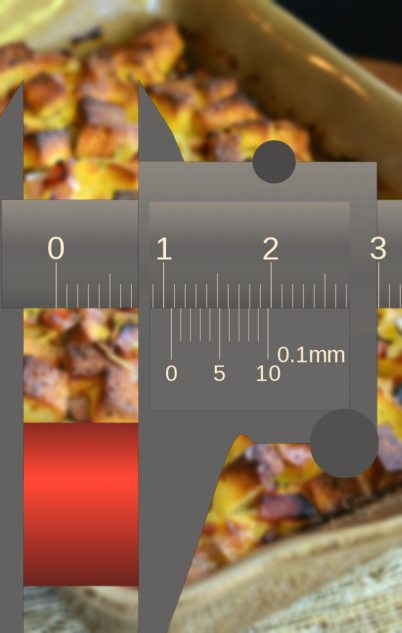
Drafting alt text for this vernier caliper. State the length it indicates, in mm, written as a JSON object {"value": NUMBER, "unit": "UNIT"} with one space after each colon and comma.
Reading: {"value": 10.7, "unit": "mm"}
